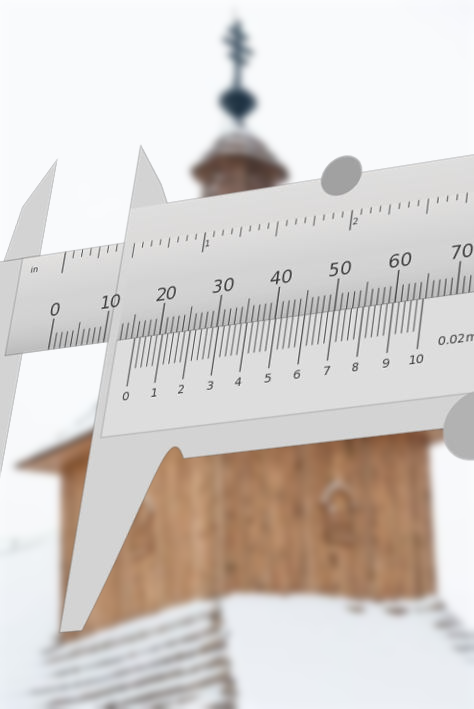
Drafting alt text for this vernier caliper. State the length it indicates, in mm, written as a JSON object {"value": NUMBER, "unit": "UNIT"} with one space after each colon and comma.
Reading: {"value": 15.6, "unit": "mm"}
